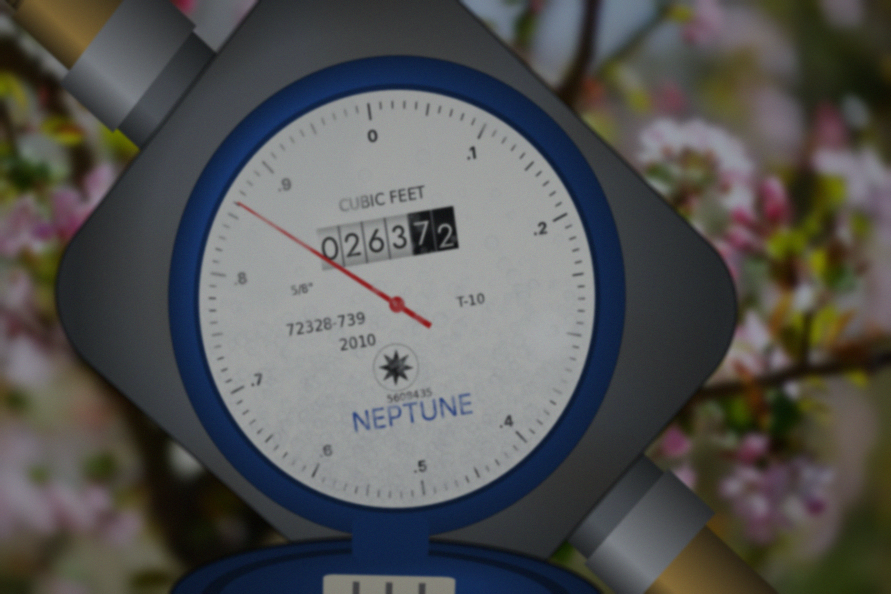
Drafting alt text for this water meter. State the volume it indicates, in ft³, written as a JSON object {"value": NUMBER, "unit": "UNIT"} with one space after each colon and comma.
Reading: {"value": 26371.86, "unit": "ft³"}
